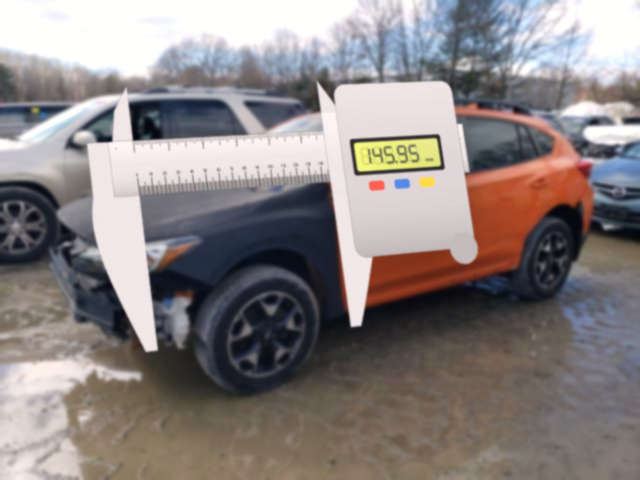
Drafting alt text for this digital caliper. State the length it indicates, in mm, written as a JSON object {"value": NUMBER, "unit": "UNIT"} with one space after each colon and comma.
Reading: {"value": 145.95, "unit": "mm"}
